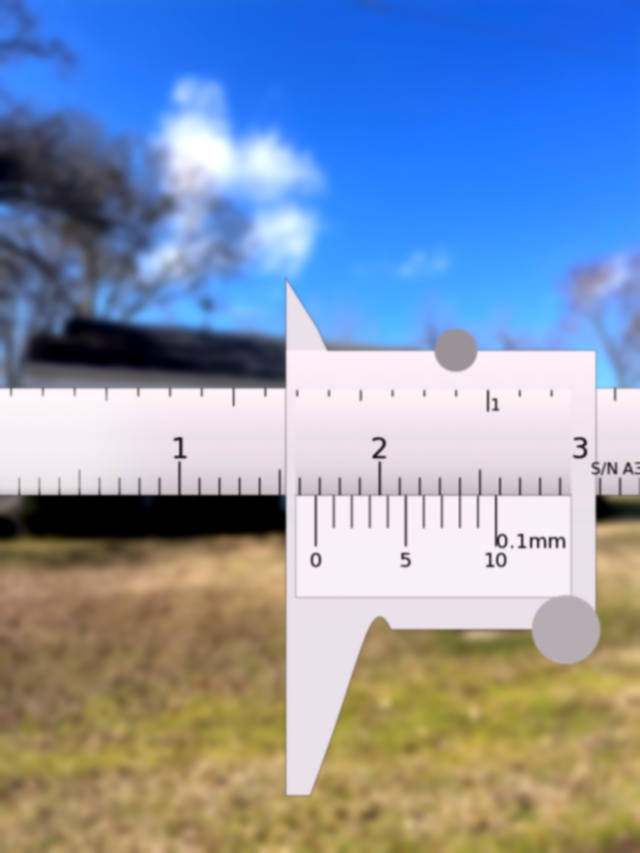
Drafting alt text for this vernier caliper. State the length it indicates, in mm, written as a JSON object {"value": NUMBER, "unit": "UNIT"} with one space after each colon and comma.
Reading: {"value": 16.8, "unit": "mm"}
